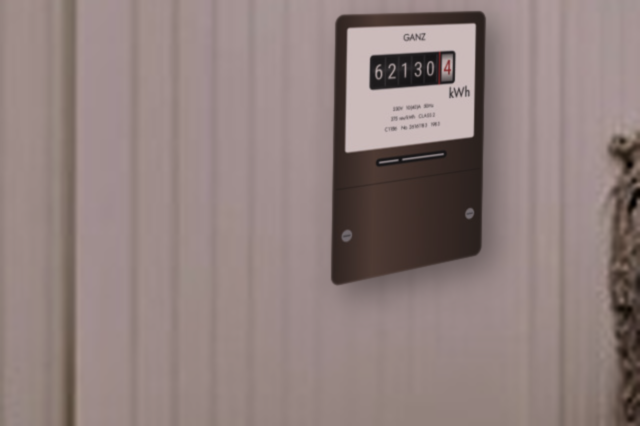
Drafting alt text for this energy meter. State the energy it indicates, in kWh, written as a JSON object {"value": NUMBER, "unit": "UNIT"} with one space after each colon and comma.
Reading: {"value": 62130.4, "unit": "kWh"}
